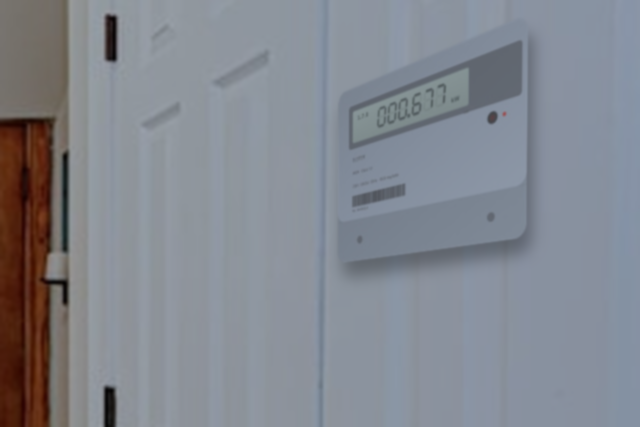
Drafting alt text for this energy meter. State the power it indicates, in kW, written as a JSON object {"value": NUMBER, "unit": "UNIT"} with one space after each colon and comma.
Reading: {"value": 0.677, "unit": "kW"}
